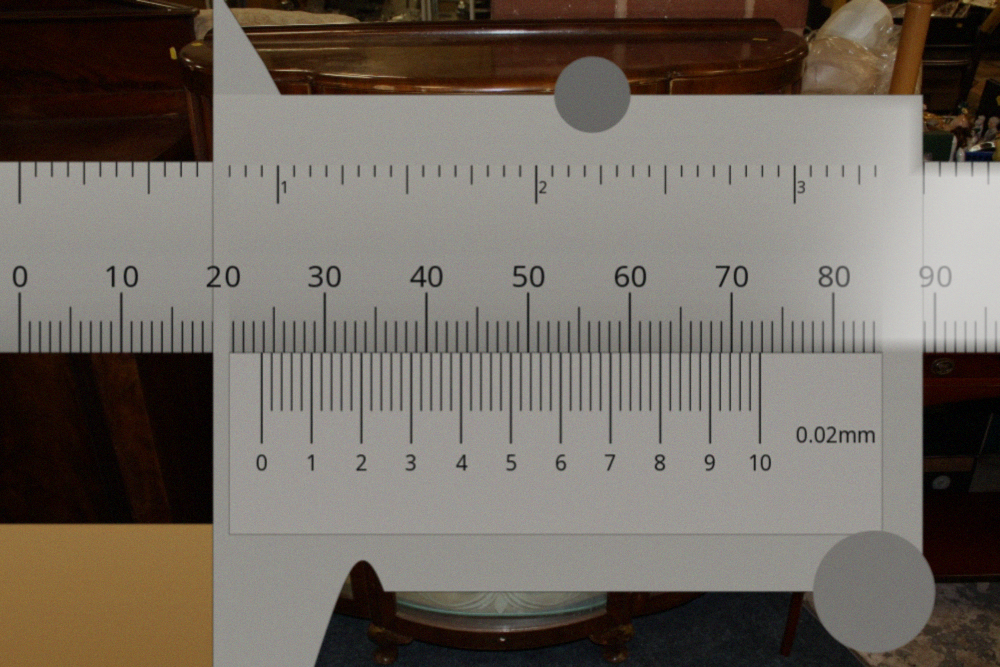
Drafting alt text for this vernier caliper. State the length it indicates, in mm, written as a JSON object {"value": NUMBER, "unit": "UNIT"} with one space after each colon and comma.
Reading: {"value": 23.8, "unit": "mm"}
